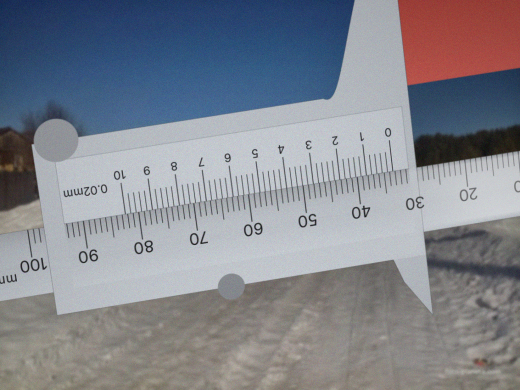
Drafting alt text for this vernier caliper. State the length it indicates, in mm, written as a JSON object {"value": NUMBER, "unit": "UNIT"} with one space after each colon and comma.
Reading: {"value": 33.4, "unit": "mm"}
